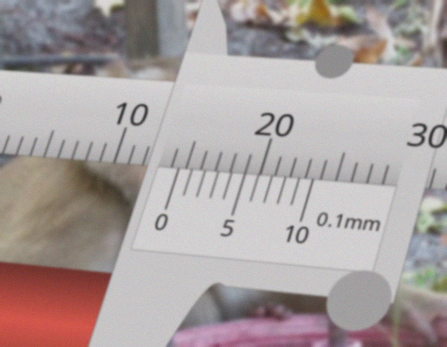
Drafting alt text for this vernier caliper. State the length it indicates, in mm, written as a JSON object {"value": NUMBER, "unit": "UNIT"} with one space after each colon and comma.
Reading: {"value": 14.5, "unit": "mm"}
